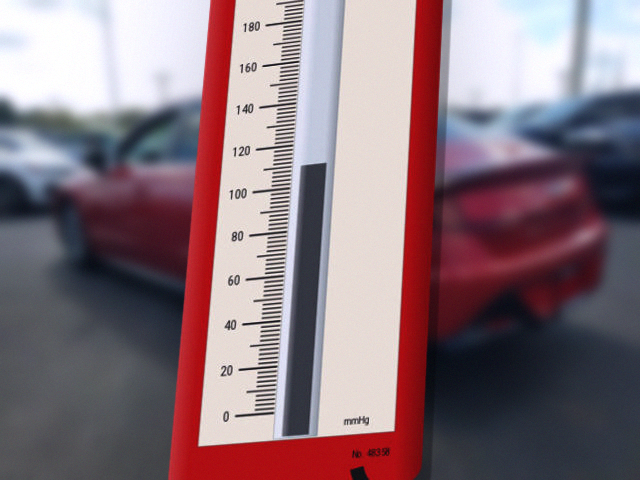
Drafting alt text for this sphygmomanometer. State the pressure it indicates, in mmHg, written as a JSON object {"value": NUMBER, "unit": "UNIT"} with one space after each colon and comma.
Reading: {"value": 110, "unit": "mmHg"}
